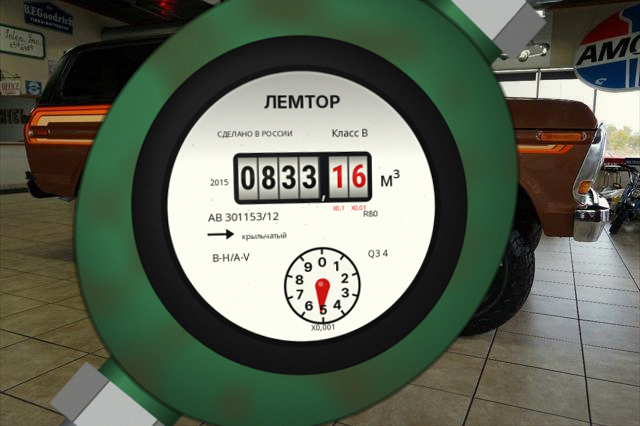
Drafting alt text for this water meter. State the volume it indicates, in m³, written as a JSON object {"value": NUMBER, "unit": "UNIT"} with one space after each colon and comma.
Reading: {"value": 833.165, "unit": "m³"}
